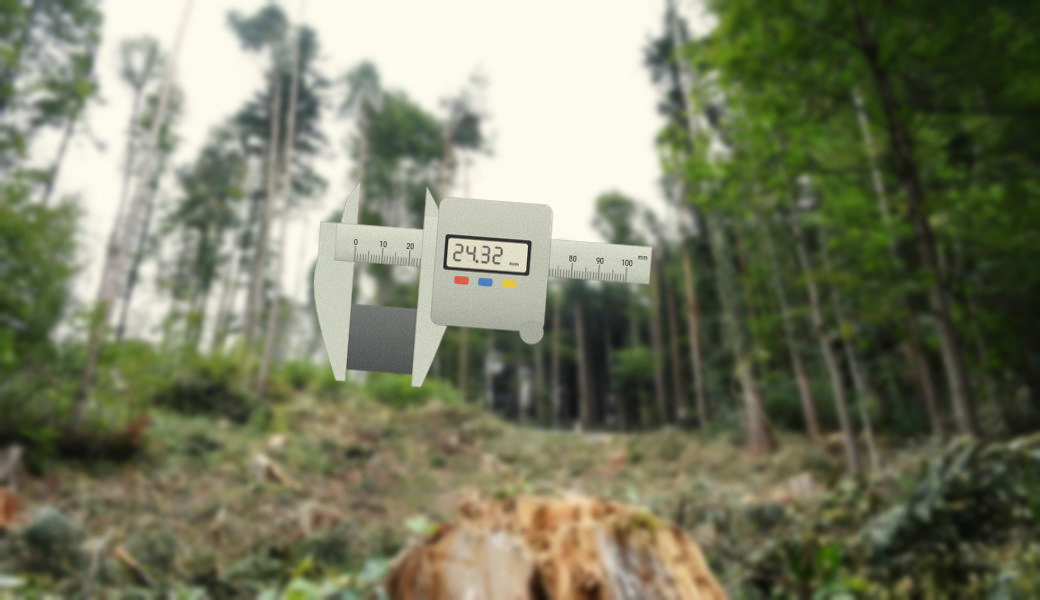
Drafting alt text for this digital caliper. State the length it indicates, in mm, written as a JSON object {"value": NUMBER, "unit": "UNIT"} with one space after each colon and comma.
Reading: {"value": 24.32, "unit": "mm"}
